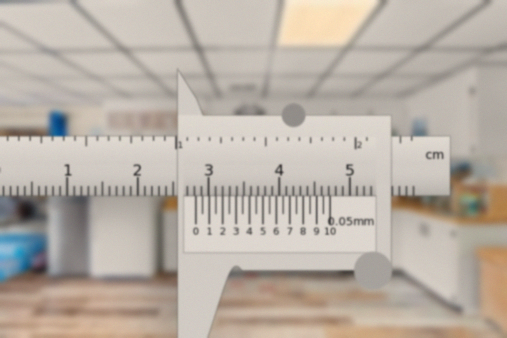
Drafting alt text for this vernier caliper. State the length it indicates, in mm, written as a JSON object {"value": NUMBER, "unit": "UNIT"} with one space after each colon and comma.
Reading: {"value": 28.2, "unit": "mm"}
